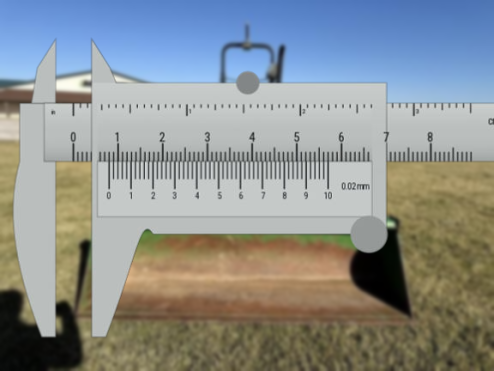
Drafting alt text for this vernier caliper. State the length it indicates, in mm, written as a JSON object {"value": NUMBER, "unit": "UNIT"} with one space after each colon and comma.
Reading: {"value": 8.0, "unit": "mm"}
